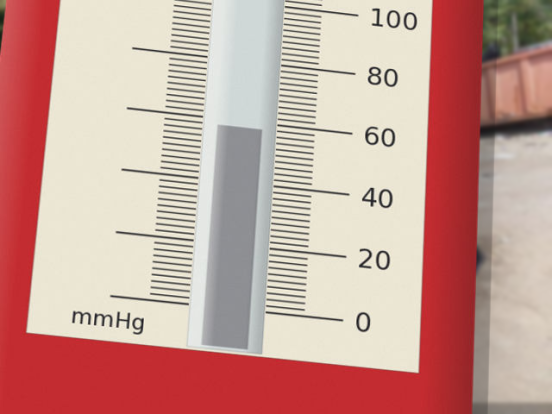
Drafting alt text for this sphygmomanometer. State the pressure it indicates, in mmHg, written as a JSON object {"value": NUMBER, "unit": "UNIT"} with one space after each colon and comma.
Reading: {"value": 58, "unit": "mmHg"}
